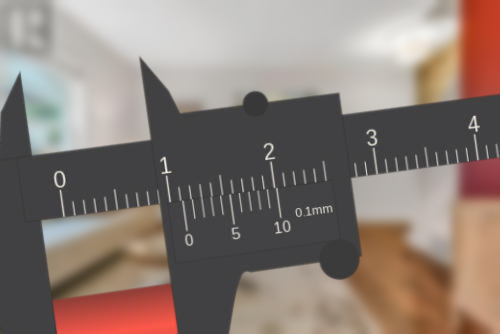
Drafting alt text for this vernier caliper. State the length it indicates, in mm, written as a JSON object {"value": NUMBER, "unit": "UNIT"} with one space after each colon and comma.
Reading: {"value": 11.2, "unit": "mm"}
